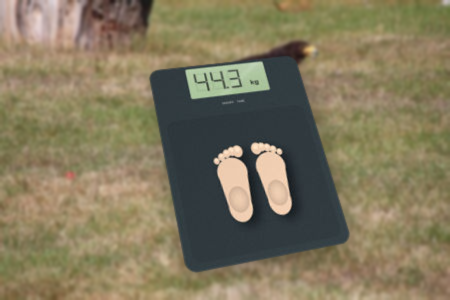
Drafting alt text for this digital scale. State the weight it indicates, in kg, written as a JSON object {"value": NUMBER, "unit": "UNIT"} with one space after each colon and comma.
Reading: {"value": 44.3, "unit": "kg"}
